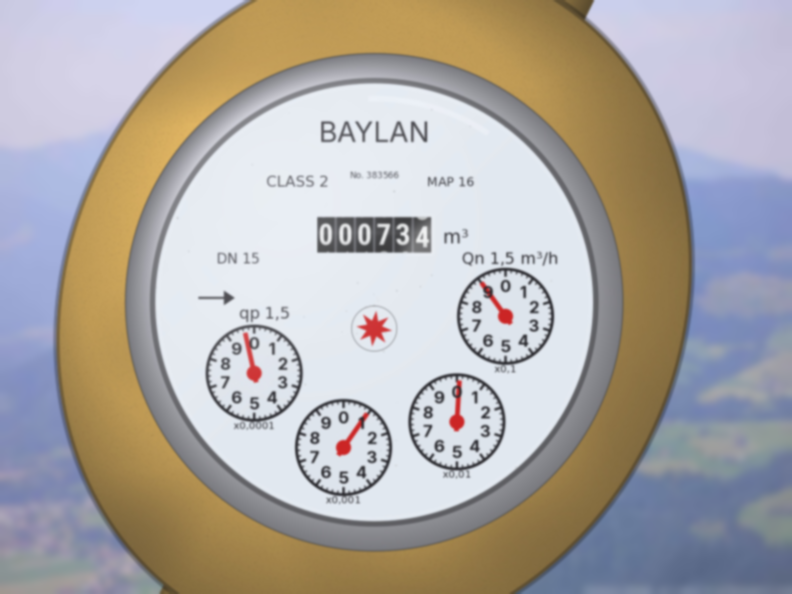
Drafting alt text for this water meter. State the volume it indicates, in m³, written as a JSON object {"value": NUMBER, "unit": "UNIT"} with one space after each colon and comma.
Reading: {"value": 733.9009, "unit": "m³"}
